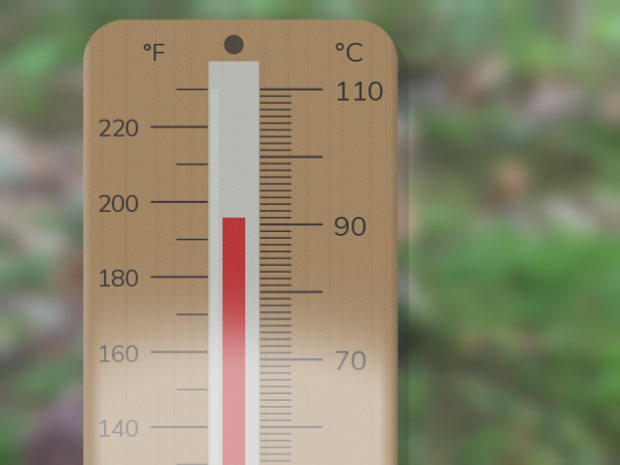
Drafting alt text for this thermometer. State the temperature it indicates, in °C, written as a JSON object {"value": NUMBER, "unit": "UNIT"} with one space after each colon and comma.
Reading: {"value": 91, "unit": "°C"}
